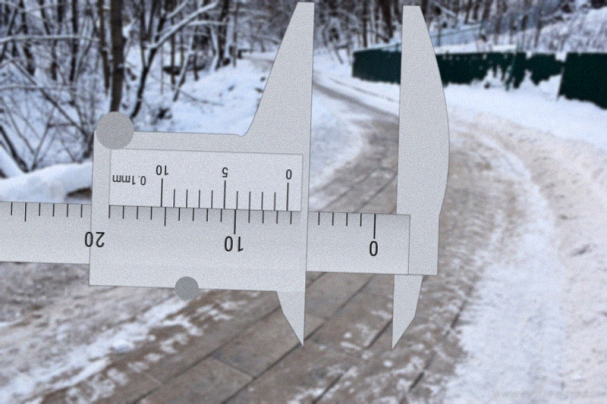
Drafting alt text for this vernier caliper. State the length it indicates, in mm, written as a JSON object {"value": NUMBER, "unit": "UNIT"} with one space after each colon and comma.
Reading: {"value": 6.3, "unit": "mm"}
